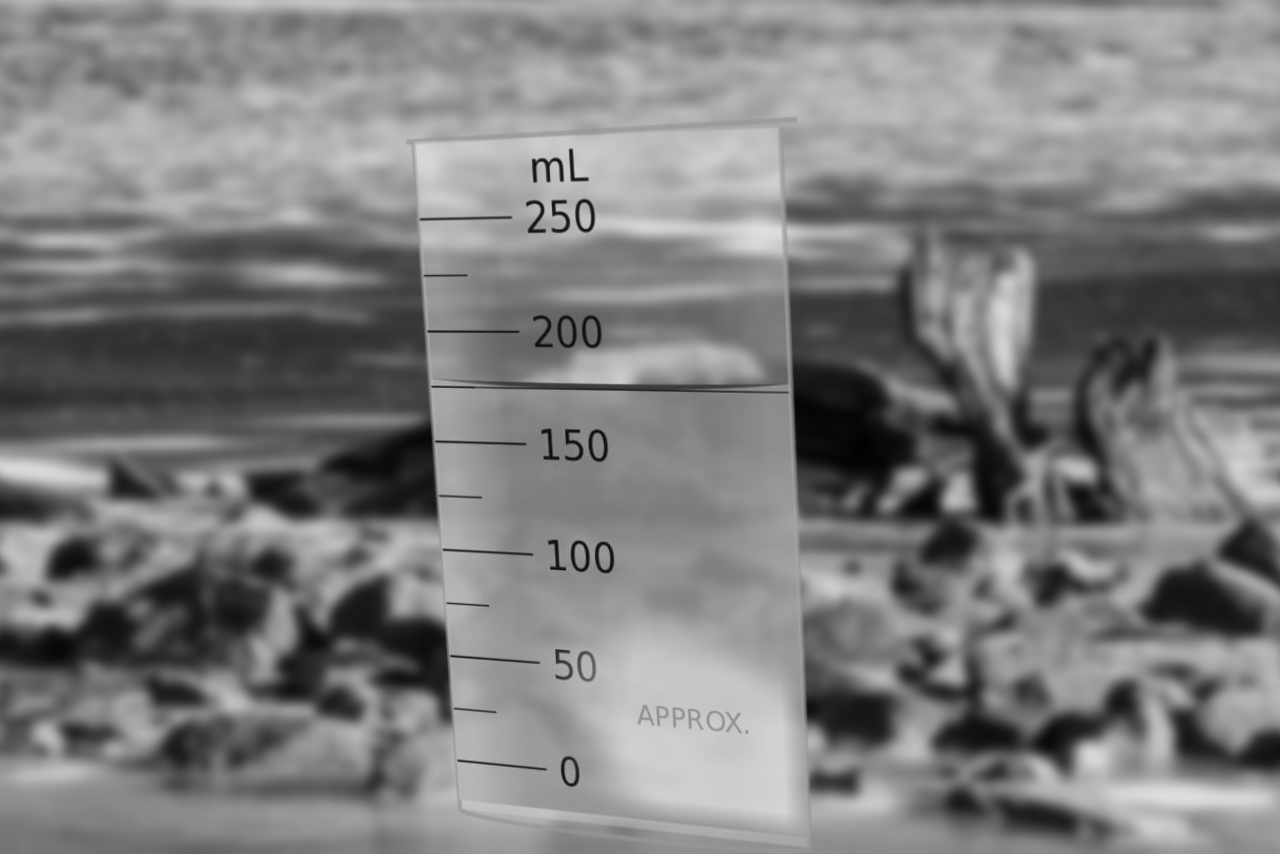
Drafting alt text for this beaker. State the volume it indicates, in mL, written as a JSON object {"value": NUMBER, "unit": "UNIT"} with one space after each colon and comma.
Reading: {"value": 175, "unit": "mL"}
